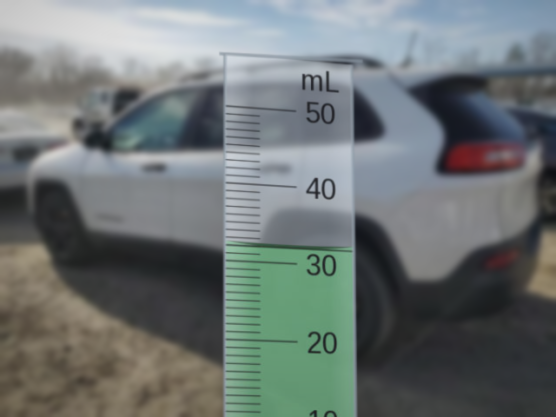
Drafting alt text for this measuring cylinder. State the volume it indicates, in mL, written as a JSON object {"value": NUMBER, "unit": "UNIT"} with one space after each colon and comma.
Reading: {"value": 32, "unit": "mL"}
